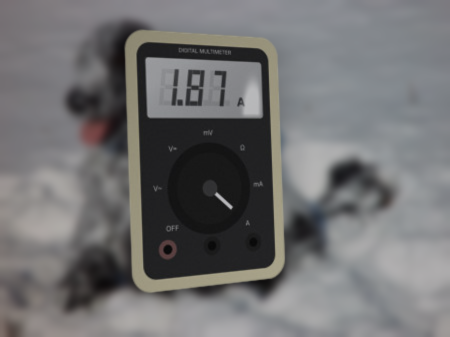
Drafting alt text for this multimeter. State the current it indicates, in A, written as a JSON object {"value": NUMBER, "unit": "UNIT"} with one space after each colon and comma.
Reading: {"value": 1.87, "unit": "A"}
